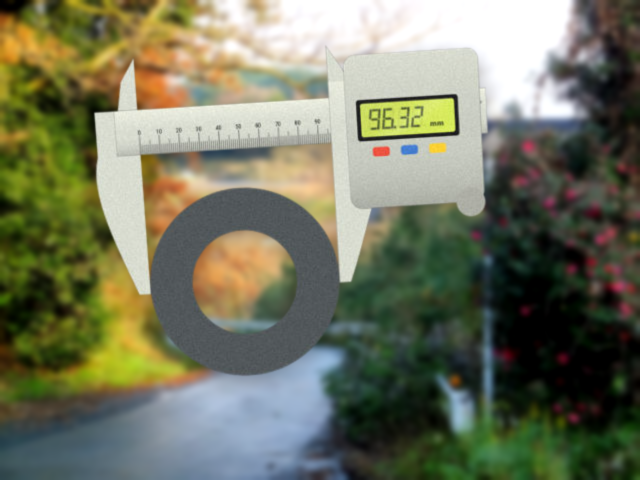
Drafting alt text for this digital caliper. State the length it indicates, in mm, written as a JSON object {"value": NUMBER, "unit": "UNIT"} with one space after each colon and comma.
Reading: {"value": 96.32, "unit": "mm"}
